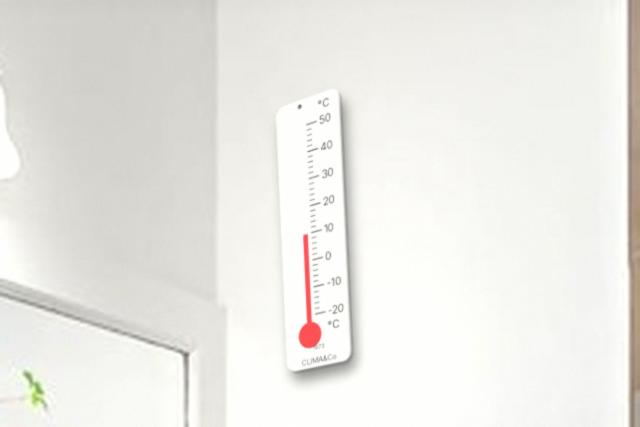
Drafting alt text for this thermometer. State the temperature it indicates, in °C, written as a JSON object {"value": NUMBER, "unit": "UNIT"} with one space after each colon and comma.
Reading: {"value": 10, "unit": "°C"}
